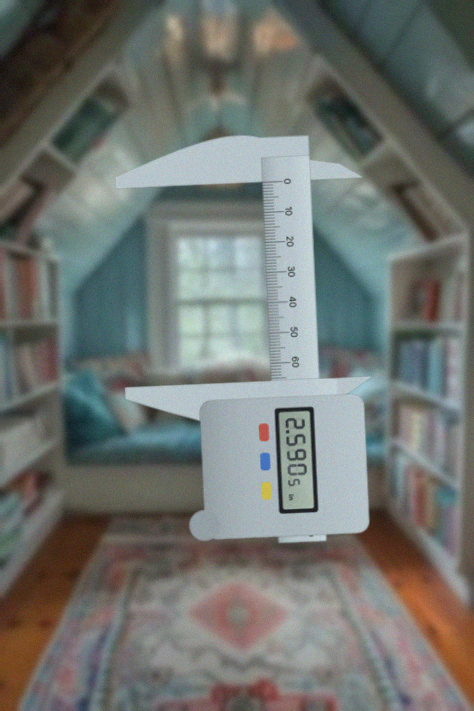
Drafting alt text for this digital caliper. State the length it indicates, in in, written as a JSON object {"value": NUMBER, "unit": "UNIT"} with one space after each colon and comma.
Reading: {"value": 2.5905, "unit": "in"}
